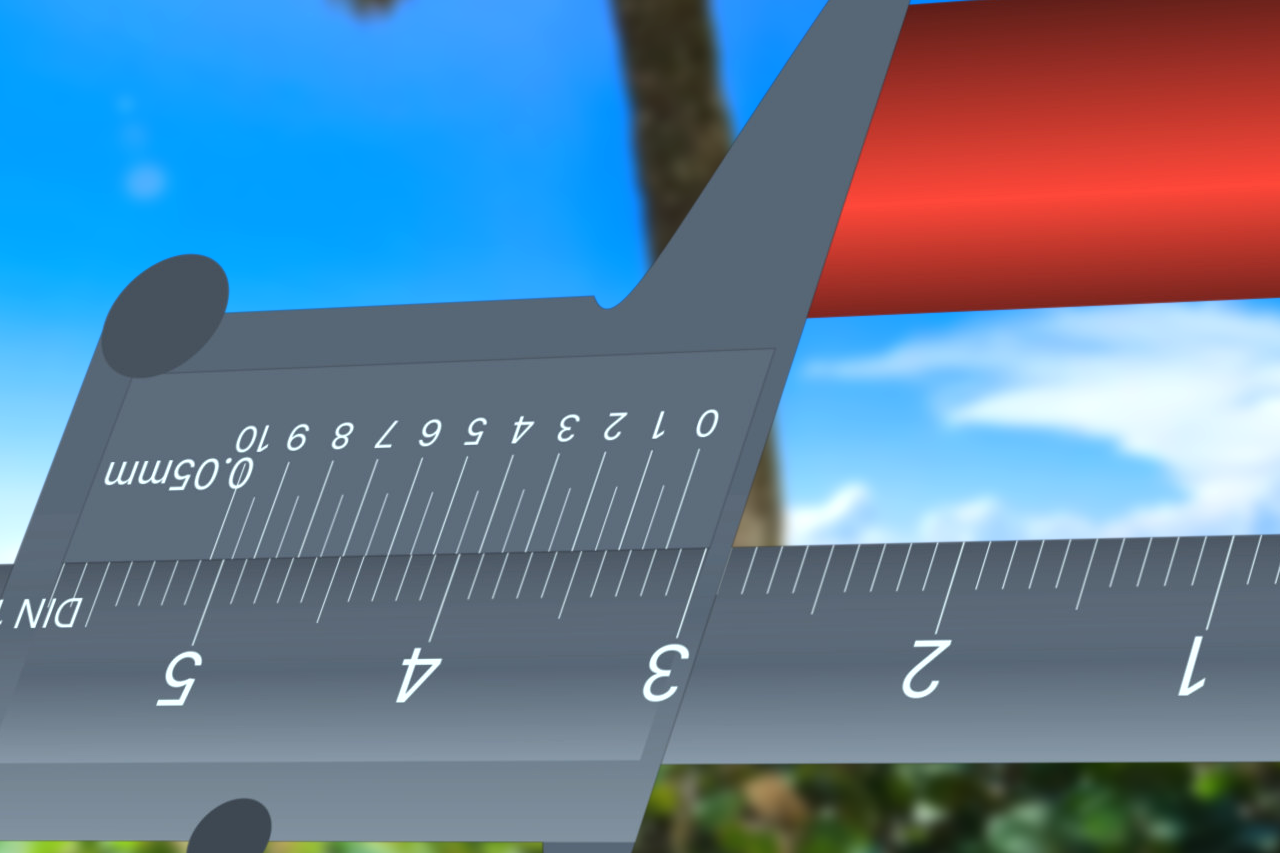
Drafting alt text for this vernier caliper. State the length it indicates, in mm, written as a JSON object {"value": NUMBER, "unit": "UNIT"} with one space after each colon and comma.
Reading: {"value": 31.6, "unit": "mm"}
